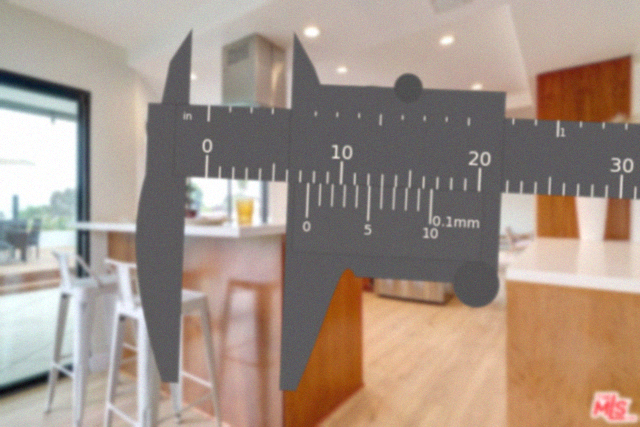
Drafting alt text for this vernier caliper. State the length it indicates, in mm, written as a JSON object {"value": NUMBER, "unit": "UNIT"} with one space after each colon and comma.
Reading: {"value": 7.6, "unit": "mm"}
